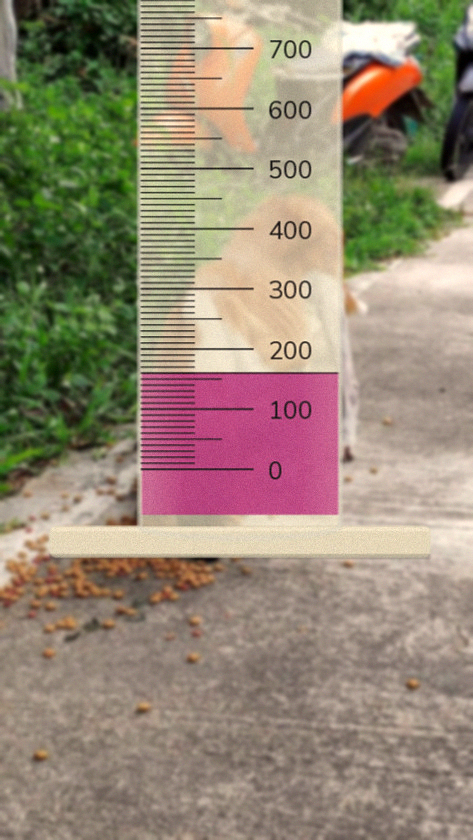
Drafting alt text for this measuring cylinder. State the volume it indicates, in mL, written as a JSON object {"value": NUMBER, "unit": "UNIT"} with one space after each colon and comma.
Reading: {"value": 160, "unit": "mL"}
